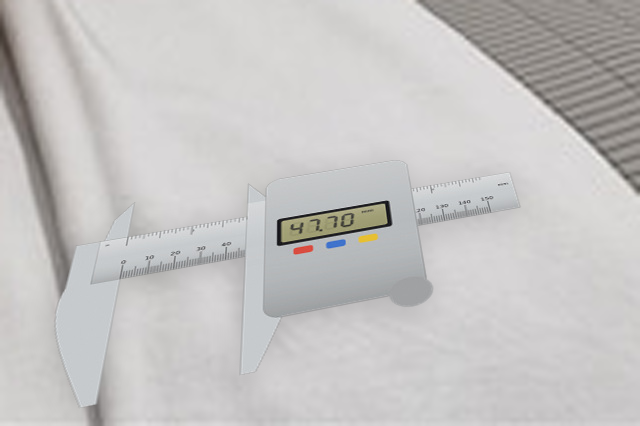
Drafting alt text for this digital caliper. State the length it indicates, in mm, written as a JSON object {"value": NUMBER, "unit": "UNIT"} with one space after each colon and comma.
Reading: {"value": 47.70, "unit": "mm"}
